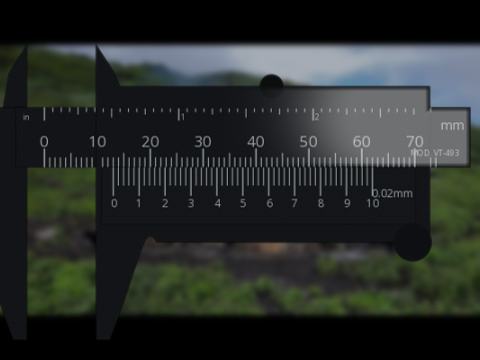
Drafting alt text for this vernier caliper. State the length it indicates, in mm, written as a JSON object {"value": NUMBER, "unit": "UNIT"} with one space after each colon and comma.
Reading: {"value": 13.0, "unit": "mm"}
